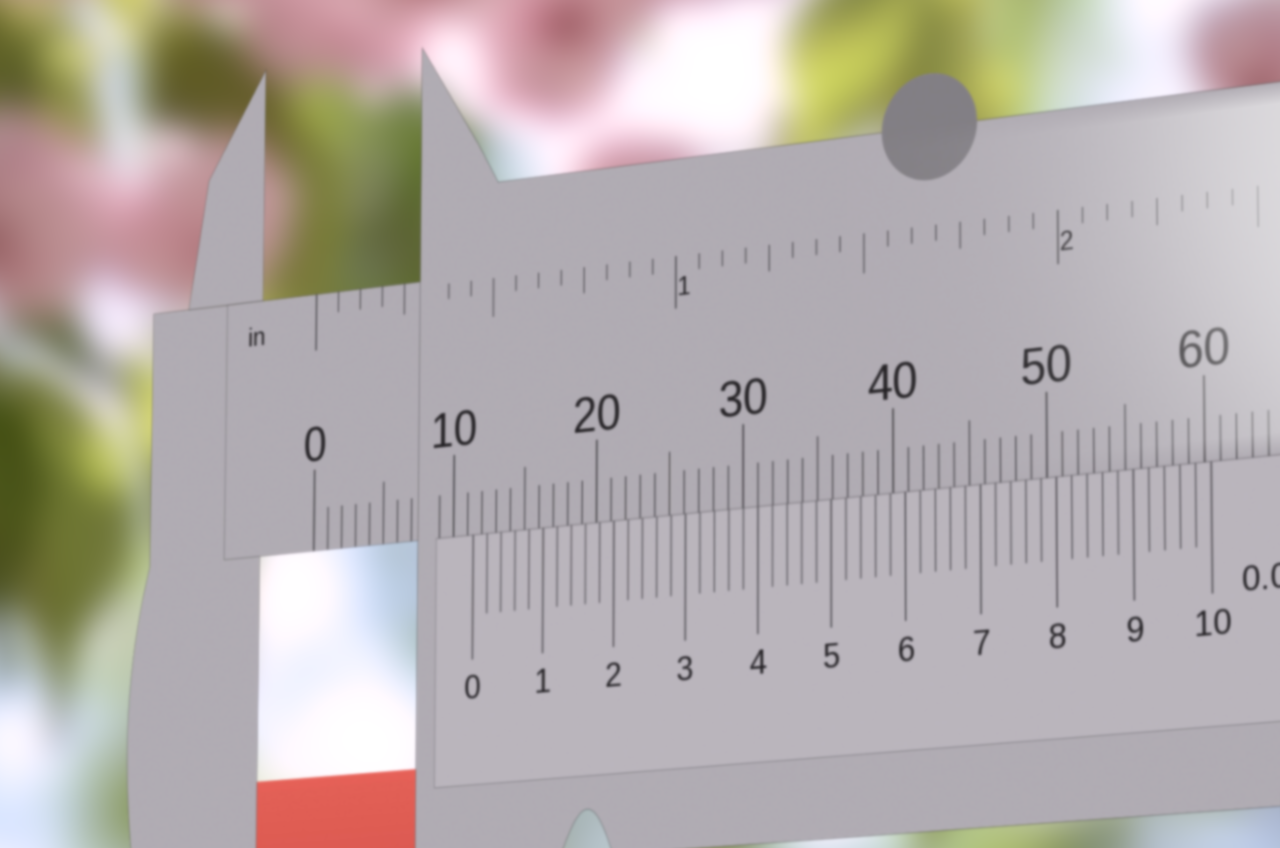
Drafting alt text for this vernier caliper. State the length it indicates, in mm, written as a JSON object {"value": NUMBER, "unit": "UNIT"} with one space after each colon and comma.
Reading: {"value": 11.4, "unit": "mm"}
